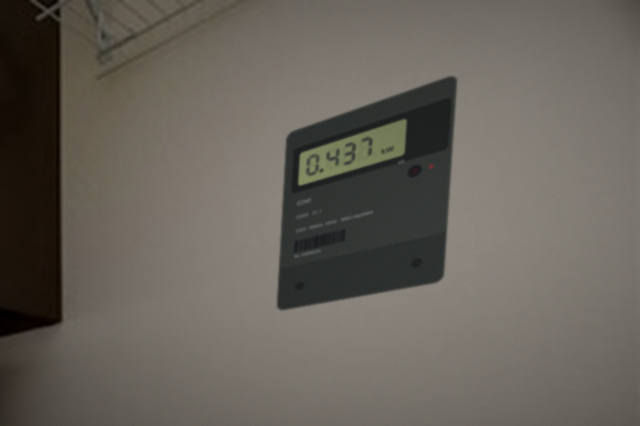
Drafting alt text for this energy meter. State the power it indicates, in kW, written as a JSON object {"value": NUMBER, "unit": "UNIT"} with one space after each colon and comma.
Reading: {"value": 0.437, "unit": "kW"}
